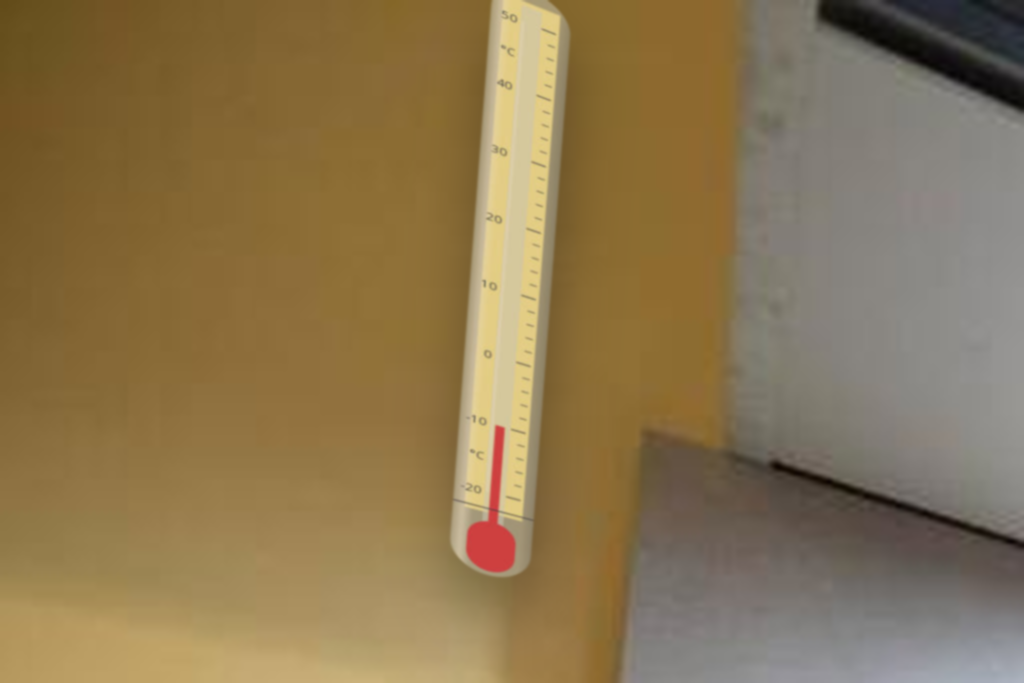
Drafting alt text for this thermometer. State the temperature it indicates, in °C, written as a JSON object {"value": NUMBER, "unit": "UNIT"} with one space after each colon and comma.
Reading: {"value": -10, "unit": "°C"}
